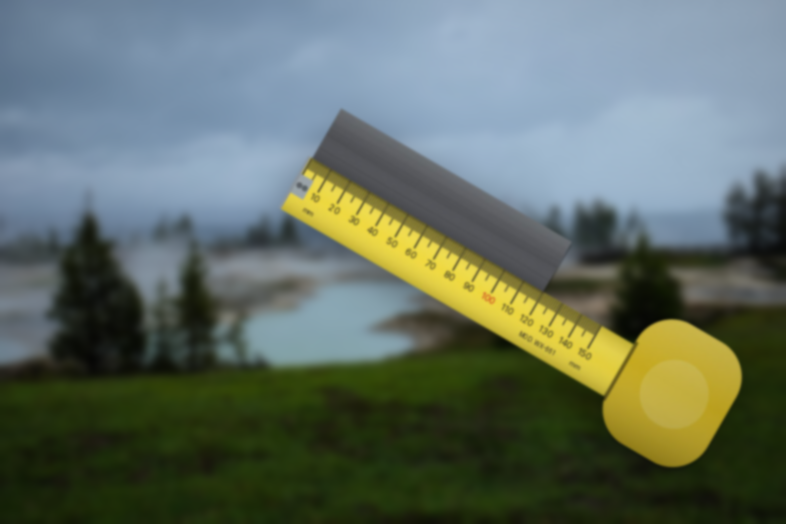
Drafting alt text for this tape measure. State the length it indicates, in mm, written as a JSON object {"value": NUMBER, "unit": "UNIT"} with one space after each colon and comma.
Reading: {"value": 120, "unit": "mm"}
